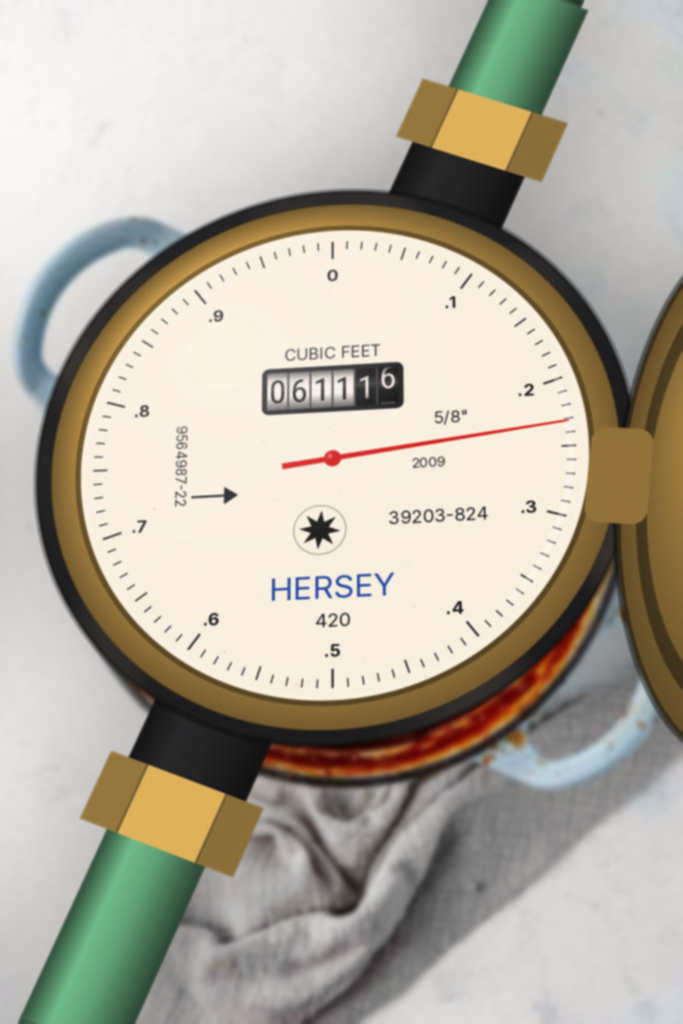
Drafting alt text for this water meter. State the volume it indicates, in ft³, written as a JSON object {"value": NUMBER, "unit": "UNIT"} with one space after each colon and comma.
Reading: {"value": 61116.23, "unit": "ft³"}
